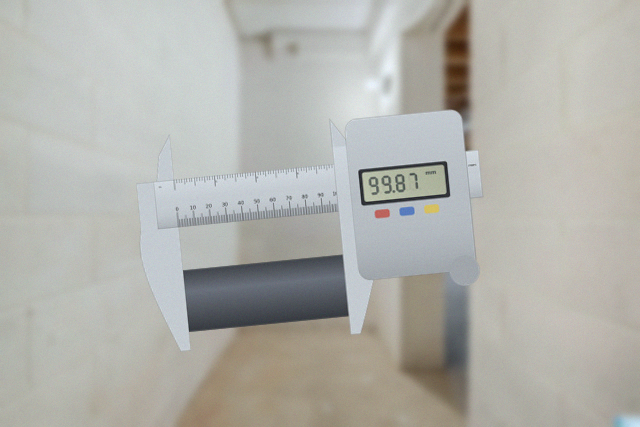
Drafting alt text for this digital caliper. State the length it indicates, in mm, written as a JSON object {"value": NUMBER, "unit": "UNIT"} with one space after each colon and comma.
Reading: {"value": 99.87, "unit": "mm"}
